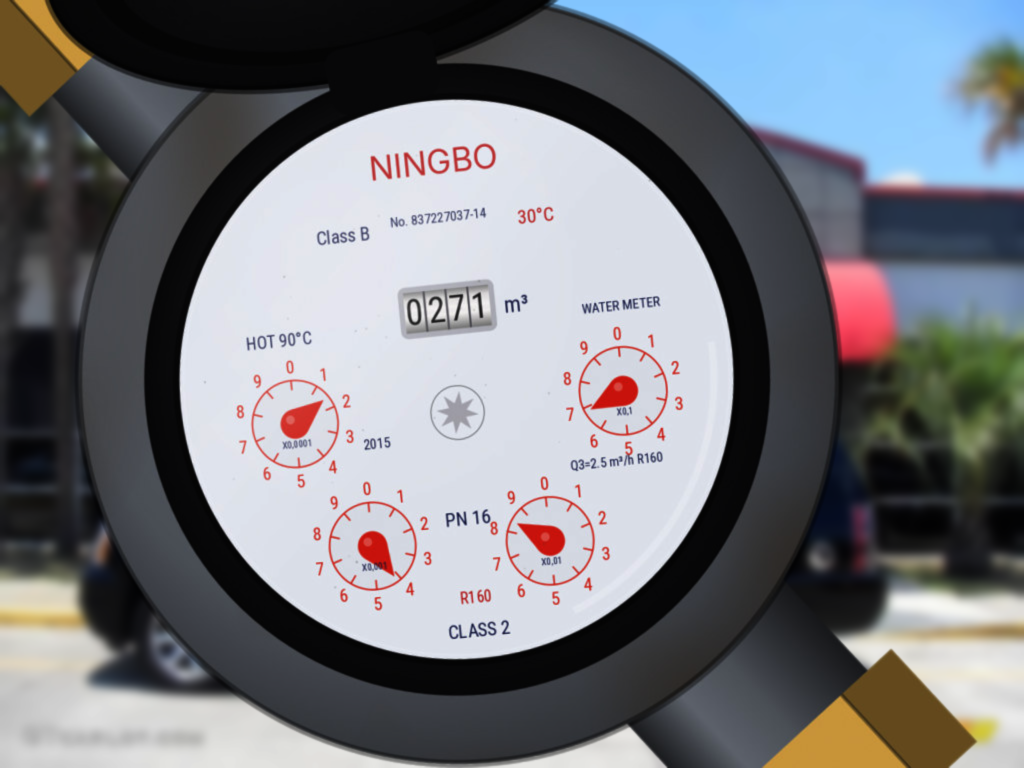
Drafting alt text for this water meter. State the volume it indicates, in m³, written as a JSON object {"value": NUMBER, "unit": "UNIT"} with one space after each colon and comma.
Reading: {"value": 271.6841, "unit": "m³"}
